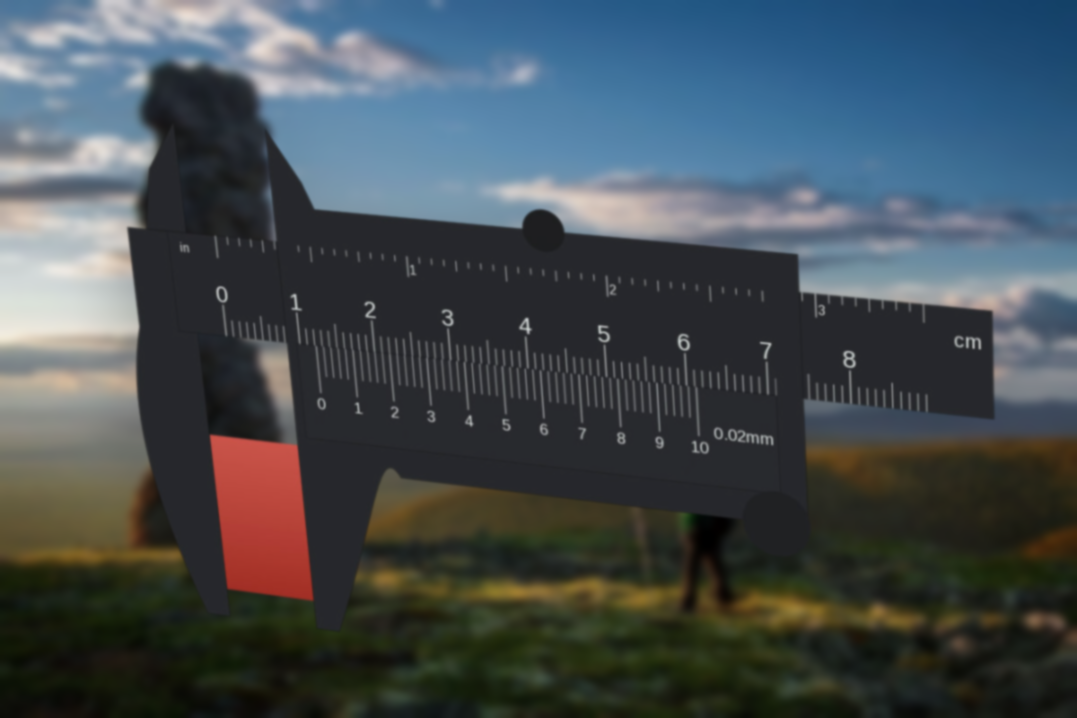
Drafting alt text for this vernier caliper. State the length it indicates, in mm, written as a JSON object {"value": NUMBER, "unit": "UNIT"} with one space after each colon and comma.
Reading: {"value": 12.2, "unit": "mm"}
